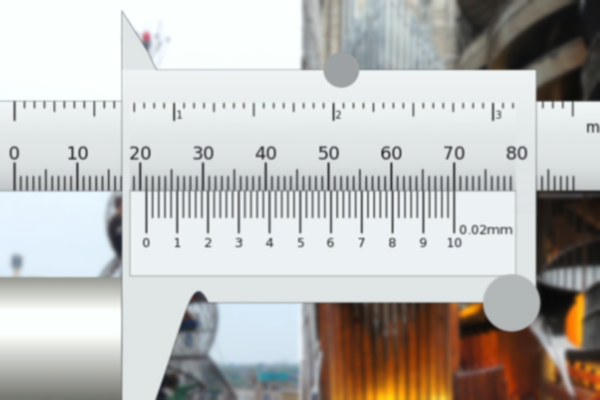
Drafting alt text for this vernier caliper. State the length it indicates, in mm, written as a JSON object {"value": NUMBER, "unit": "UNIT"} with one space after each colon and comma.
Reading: {"value": 21.0, "unit": "mm"}
